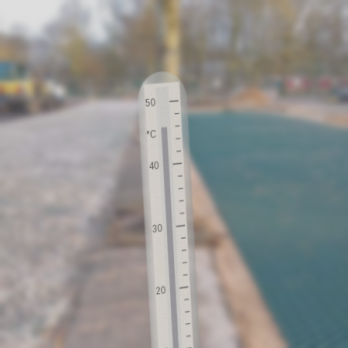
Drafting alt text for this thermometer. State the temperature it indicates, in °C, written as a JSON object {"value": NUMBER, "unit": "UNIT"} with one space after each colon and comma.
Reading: {"value": 46, "unit": "°C"}
